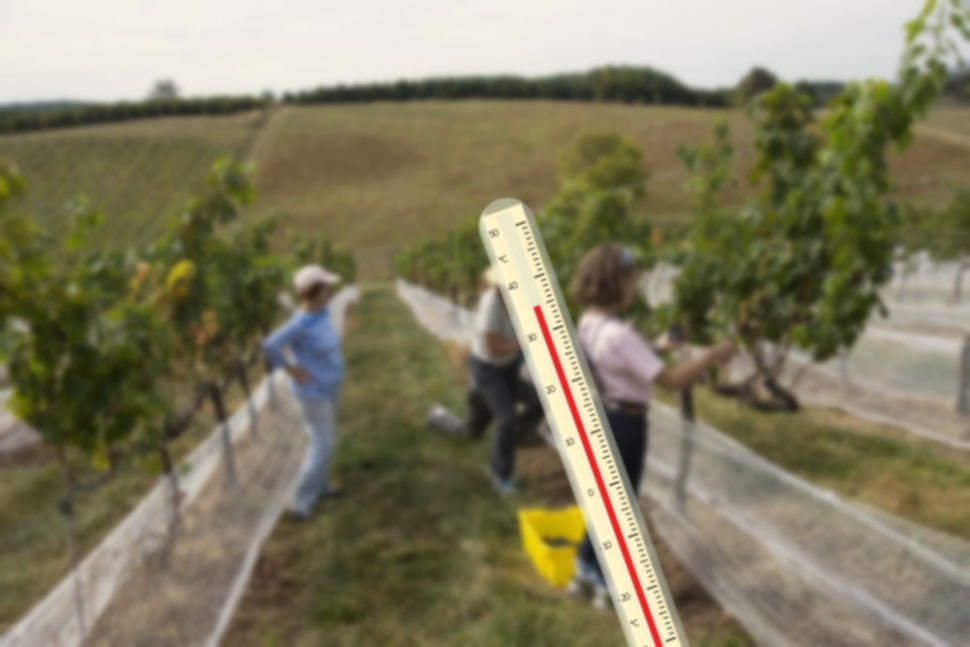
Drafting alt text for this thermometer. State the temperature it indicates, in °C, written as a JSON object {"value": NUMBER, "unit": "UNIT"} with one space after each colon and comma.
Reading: {"value": 35, "unit": "°C"}
